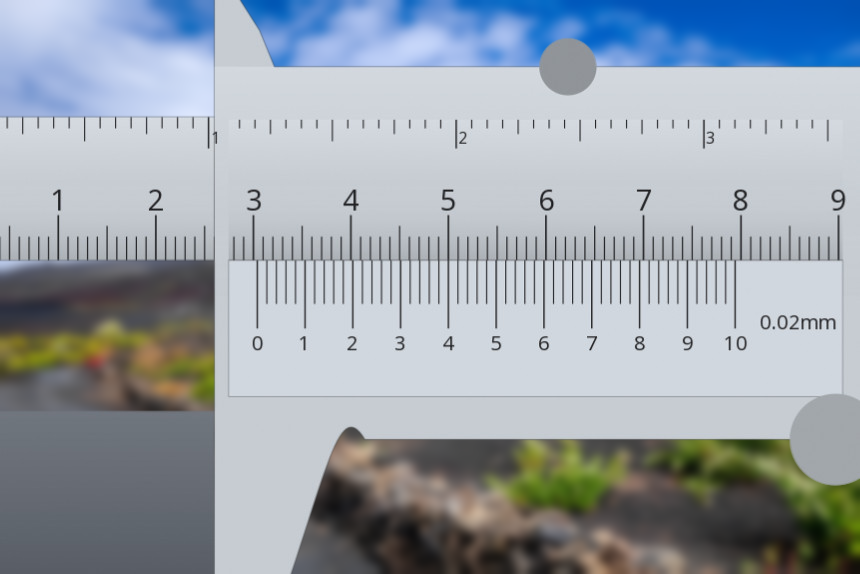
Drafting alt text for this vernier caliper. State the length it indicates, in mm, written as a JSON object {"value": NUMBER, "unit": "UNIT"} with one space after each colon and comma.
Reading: {"value": 30.4, "unit": "mm"}
